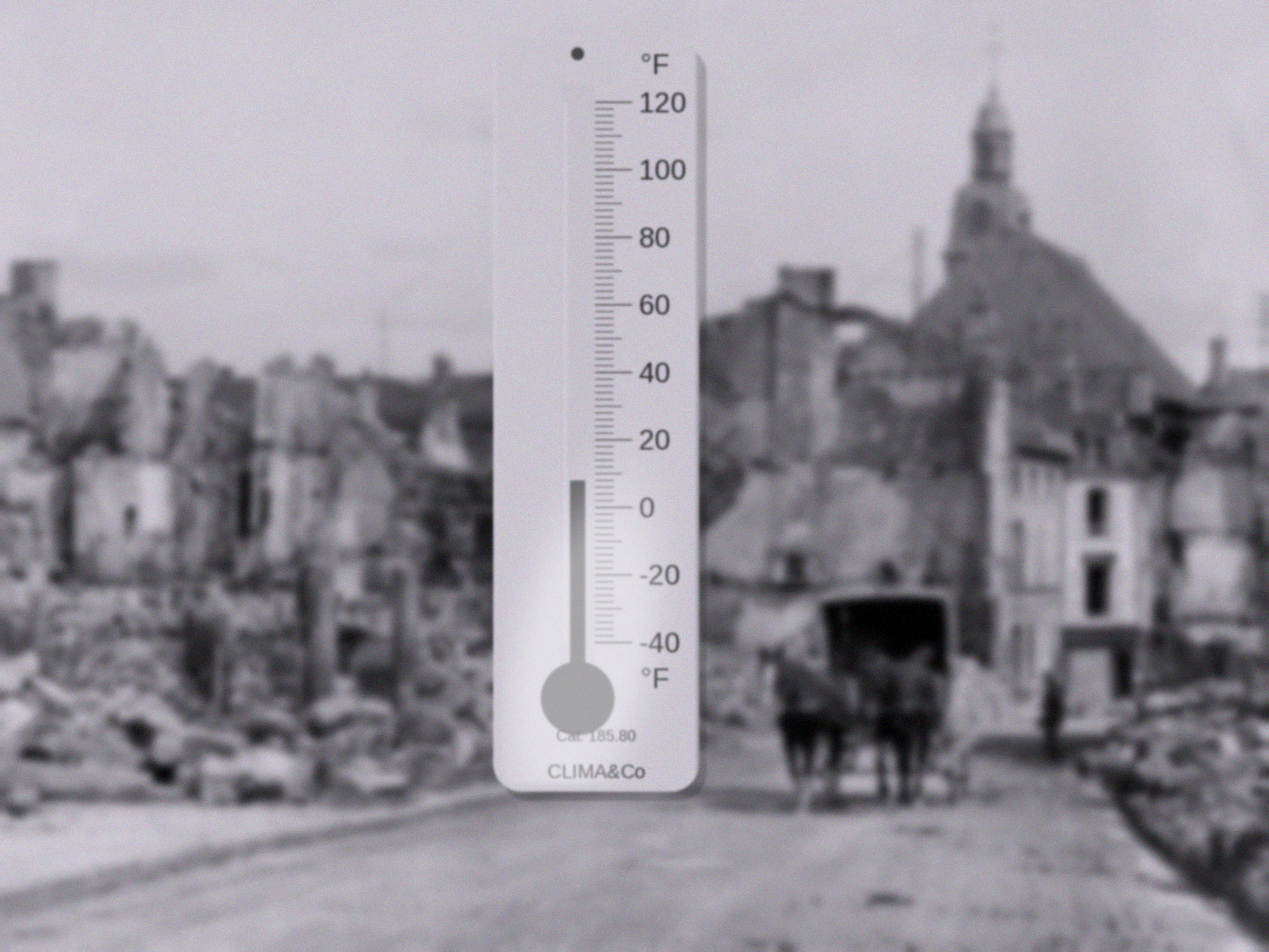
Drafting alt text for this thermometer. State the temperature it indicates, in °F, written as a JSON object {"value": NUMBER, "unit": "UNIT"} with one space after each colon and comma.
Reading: {"value": 8, "unit": "°F"}
